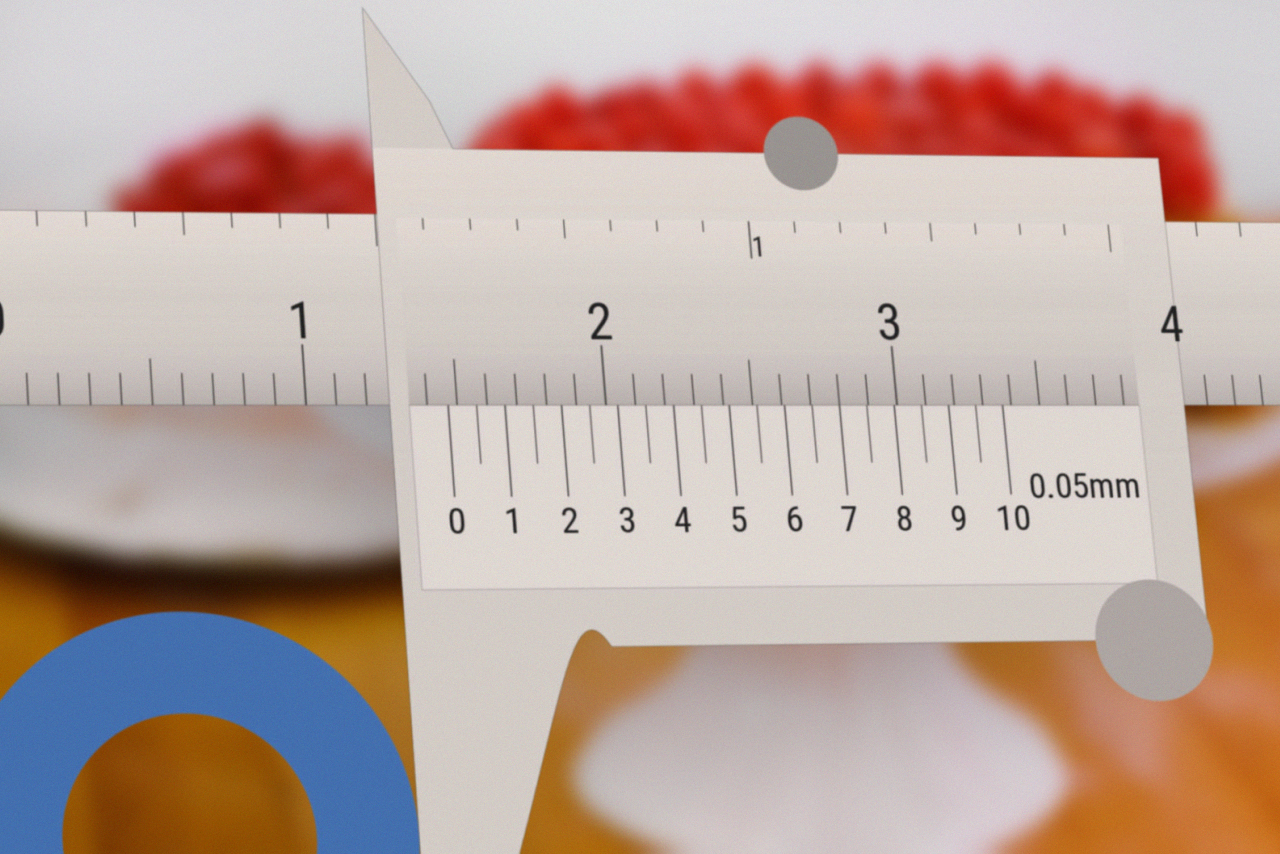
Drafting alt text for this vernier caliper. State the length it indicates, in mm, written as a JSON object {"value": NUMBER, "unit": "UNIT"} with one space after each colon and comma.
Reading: {"value": 14.70, "unit": "mm"}
